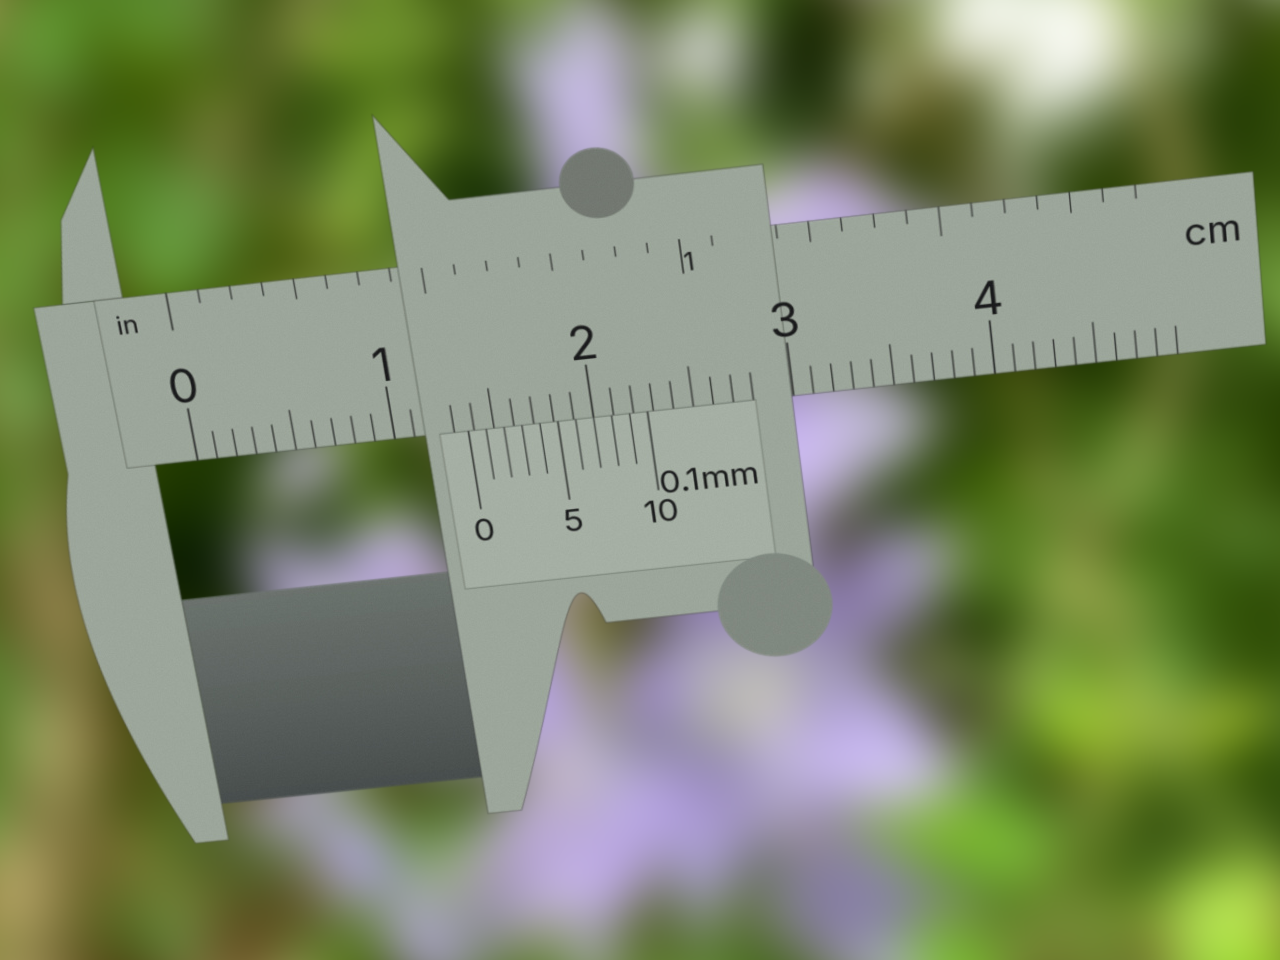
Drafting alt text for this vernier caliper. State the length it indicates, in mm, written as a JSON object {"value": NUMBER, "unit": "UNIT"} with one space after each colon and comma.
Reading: {"value": 13.7, "unit": "mm"}
